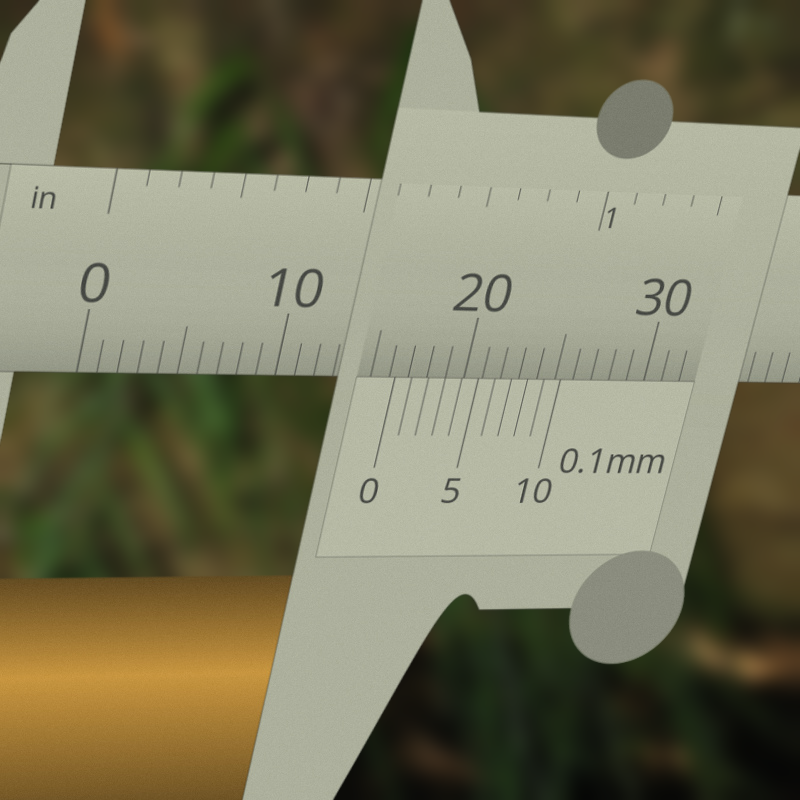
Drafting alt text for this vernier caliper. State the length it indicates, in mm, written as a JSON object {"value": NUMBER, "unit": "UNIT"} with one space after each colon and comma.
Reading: {"value": 16.3, "unit": "mm"}
